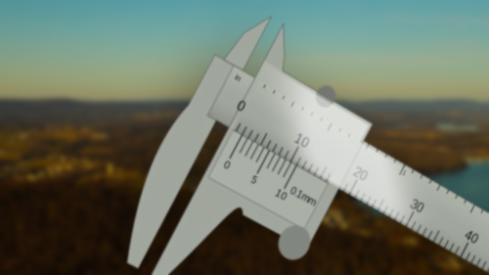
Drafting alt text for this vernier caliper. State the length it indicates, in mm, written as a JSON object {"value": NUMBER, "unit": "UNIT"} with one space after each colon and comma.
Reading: {"value": 2.0, "unit": "mm"}
